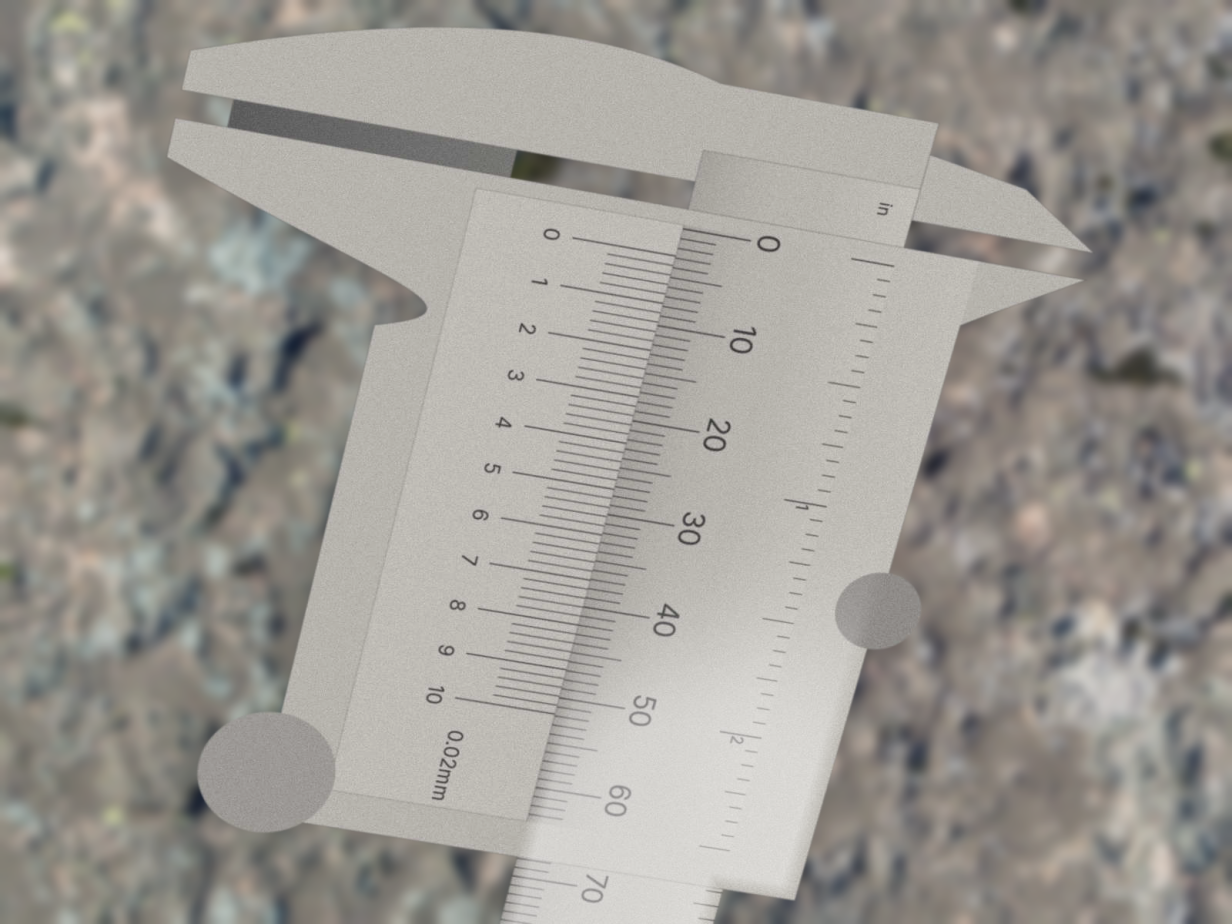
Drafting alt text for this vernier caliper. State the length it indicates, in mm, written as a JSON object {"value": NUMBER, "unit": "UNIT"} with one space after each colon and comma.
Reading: {"value": 2.8, "unit": "mm"}
